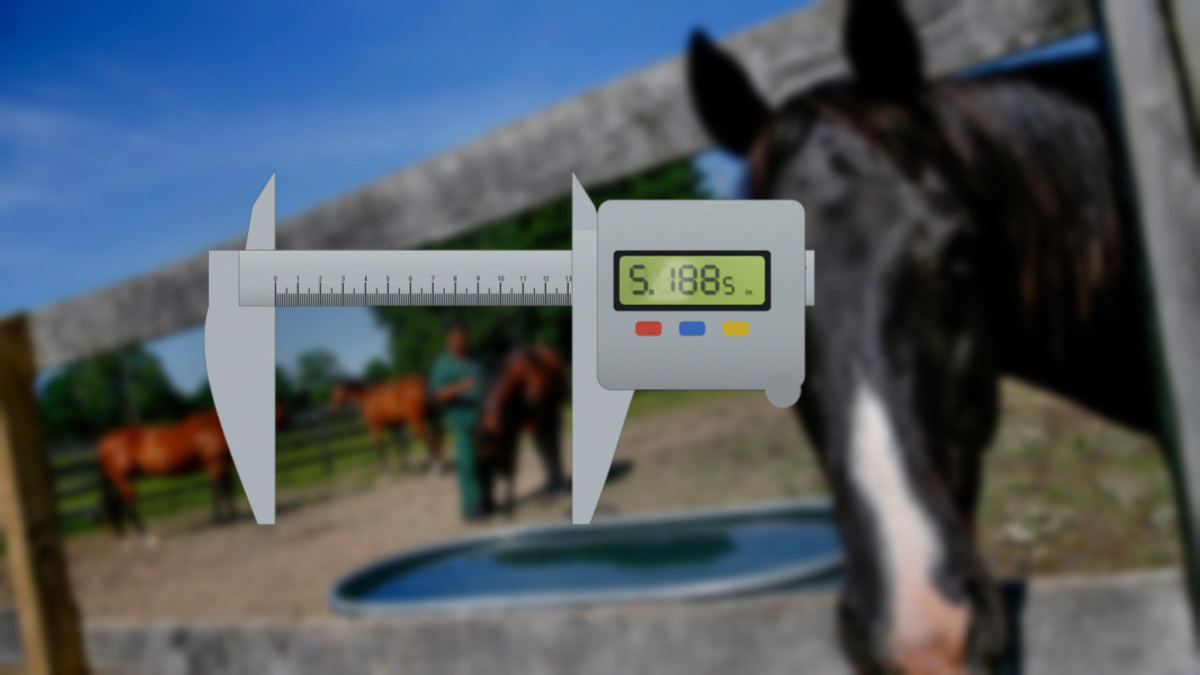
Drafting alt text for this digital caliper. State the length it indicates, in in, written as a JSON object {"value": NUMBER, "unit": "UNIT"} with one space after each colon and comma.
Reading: {"value": 5.1885, "unit": "in"}
